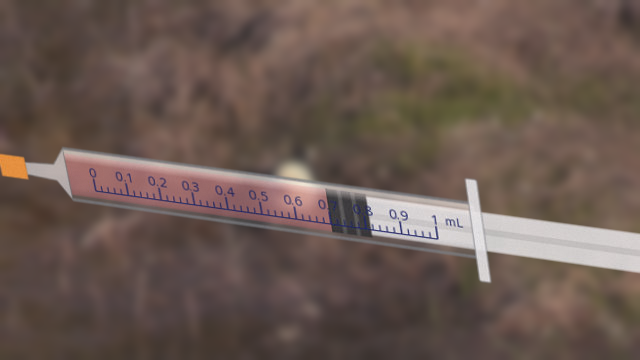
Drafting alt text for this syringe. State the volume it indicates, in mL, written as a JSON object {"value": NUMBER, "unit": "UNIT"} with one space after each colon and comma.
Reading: {"value": 0.7, "unit": "mL"}
